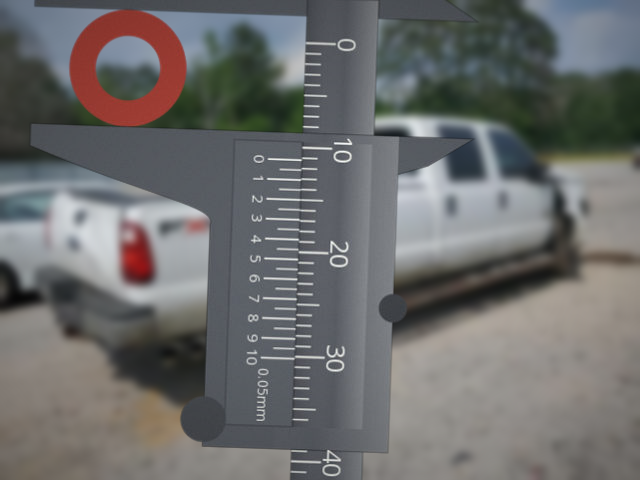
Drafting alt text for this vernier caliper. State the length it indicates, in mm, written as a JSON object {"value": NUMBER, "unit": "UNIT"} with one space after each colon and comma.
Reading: {"value": 11.2, "unit": "mm"}
